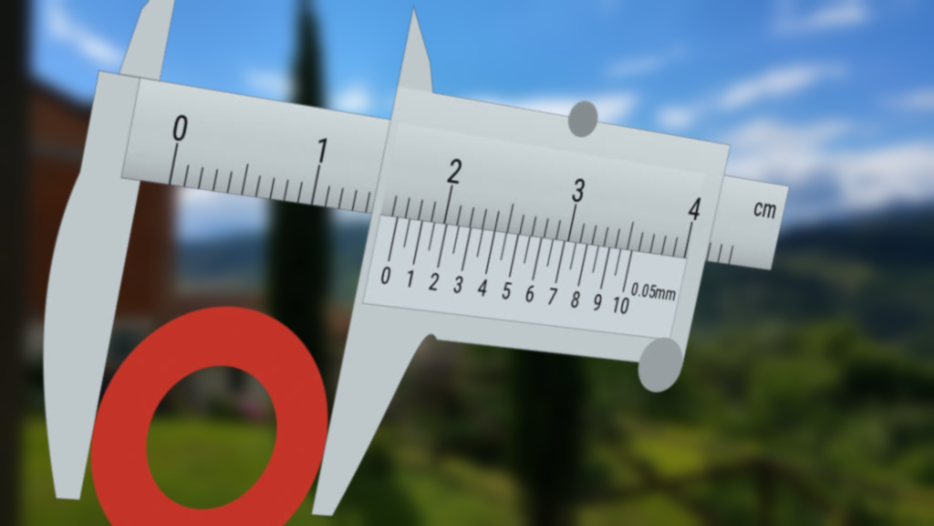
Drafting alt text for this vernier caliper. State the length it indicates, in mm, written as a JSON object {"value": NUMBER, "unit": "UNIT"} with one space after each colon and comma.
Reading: {"value": 16.4, "unit": "mm"}
